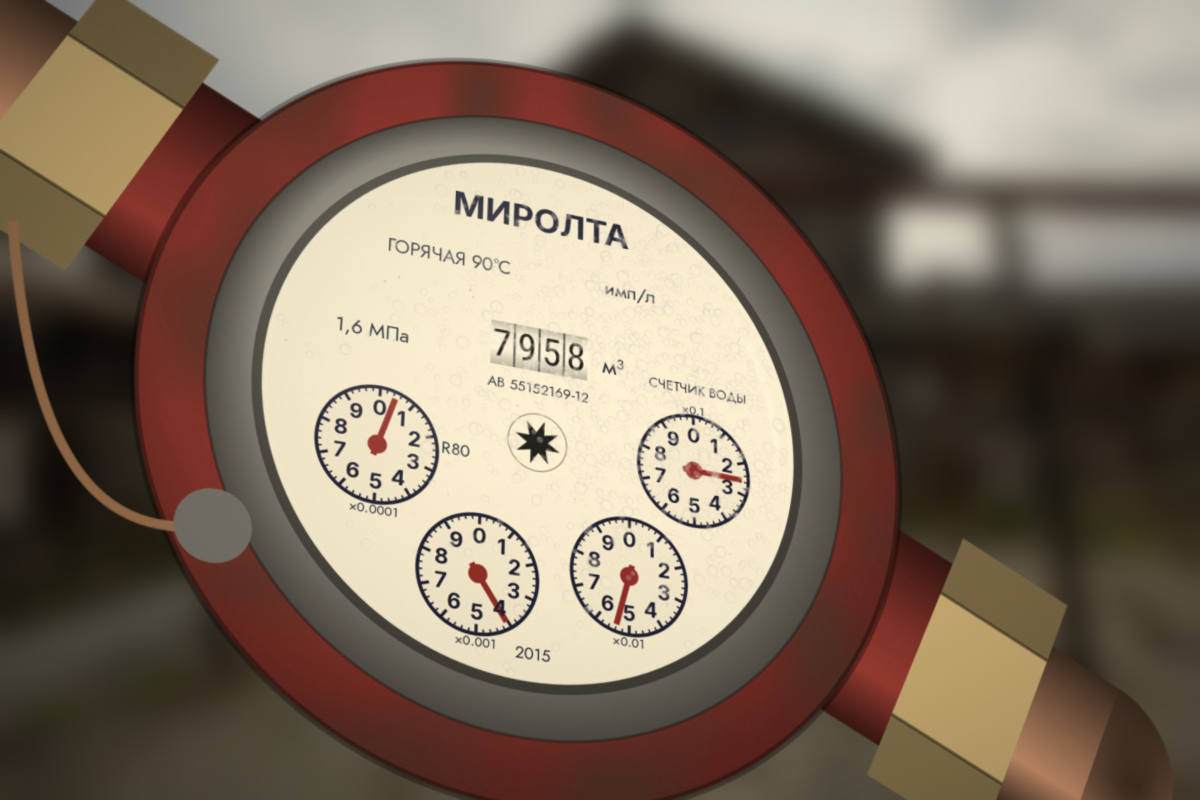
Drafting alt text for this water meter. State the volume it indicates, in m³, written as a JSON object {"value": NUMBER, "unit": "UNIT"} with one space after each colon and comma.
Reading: {"value": 7958.2540, "unit": "m³"}
